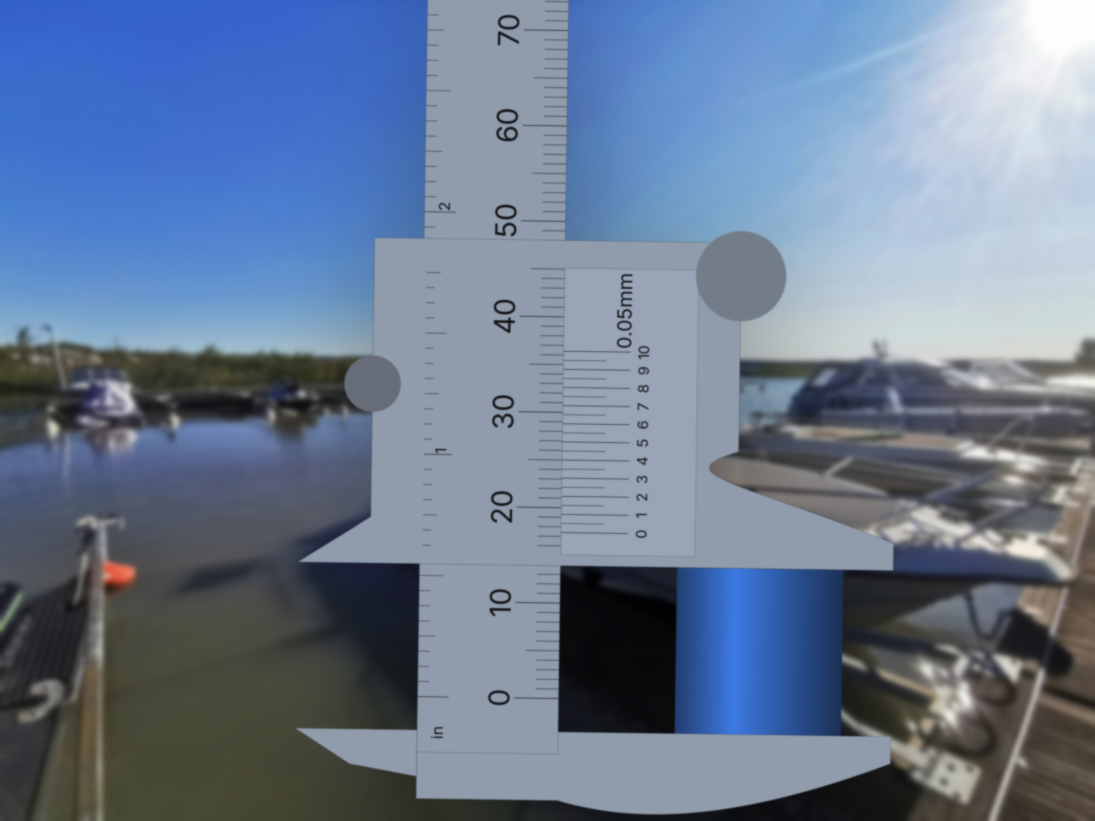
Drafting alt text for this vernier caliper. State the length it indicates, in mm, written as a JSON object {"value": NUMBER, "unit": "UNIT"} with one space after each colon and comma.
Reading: {"value": 17.4, "unit": "mm"}
